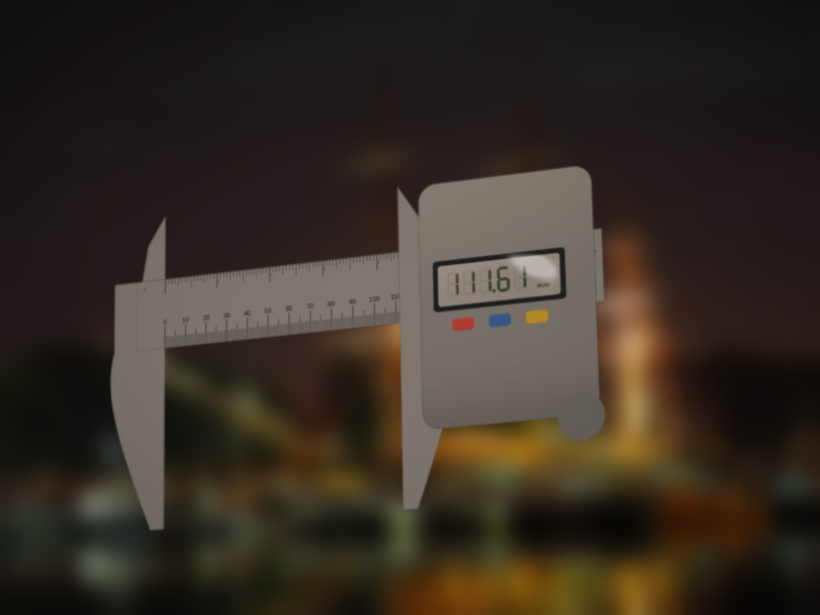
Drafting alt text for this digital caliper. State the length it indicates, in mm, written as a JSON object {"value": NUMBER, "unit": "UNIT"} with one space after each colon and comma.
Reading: {"value": 111.61, "unit": "mm"}
